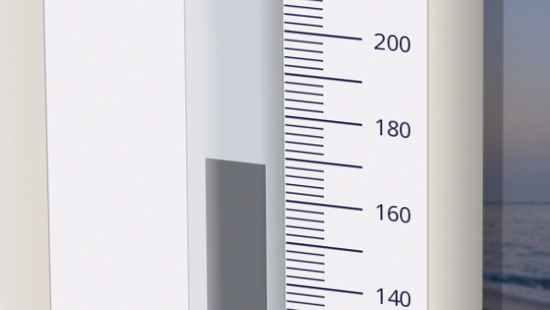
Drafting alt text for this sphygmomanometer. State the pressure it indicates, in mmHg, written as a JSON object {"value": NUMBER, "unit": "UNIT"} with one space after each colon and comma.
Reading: {"value": 168, "unit": "mmHg"}
